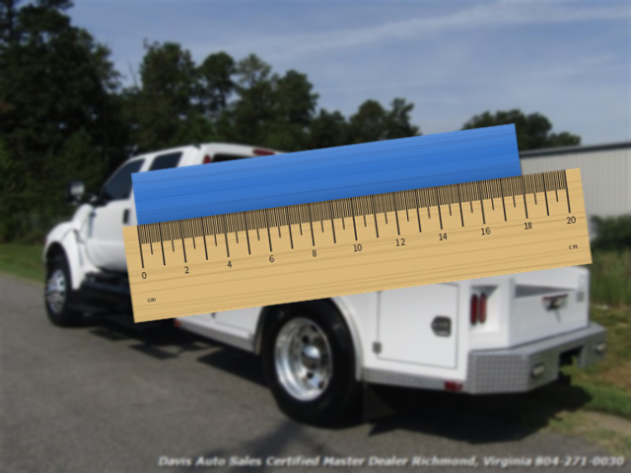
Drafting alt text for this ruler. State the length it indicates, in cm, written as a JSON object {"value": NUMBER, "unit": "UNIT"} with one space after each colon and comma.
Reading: {"value": 18, "unit": "cm"}
